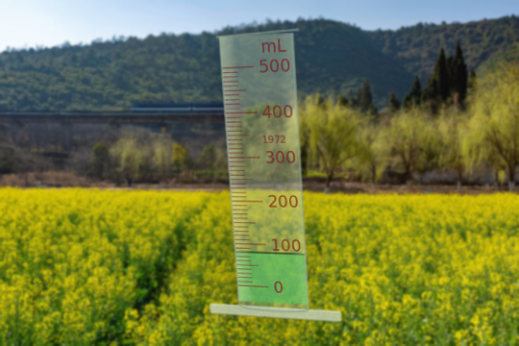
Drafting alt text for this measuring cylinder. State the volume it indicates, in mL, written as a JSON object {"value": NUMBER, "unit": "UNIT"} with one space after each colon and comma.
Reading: {"value": 80, "unit": "mL"}
